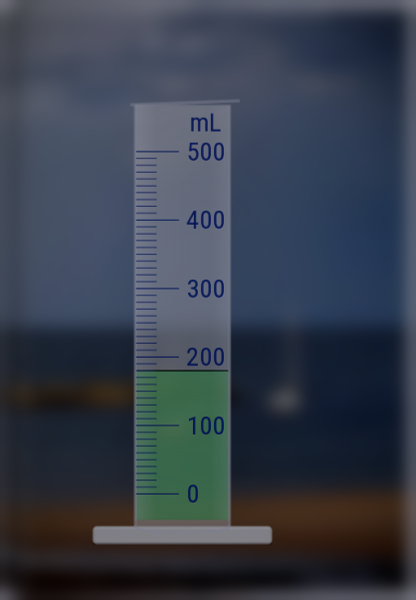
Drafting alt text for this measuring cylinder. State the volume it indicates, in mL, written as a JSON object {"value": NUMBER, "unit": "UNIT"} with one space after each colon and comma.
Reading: {"value": 180, "unit": "mL"}
